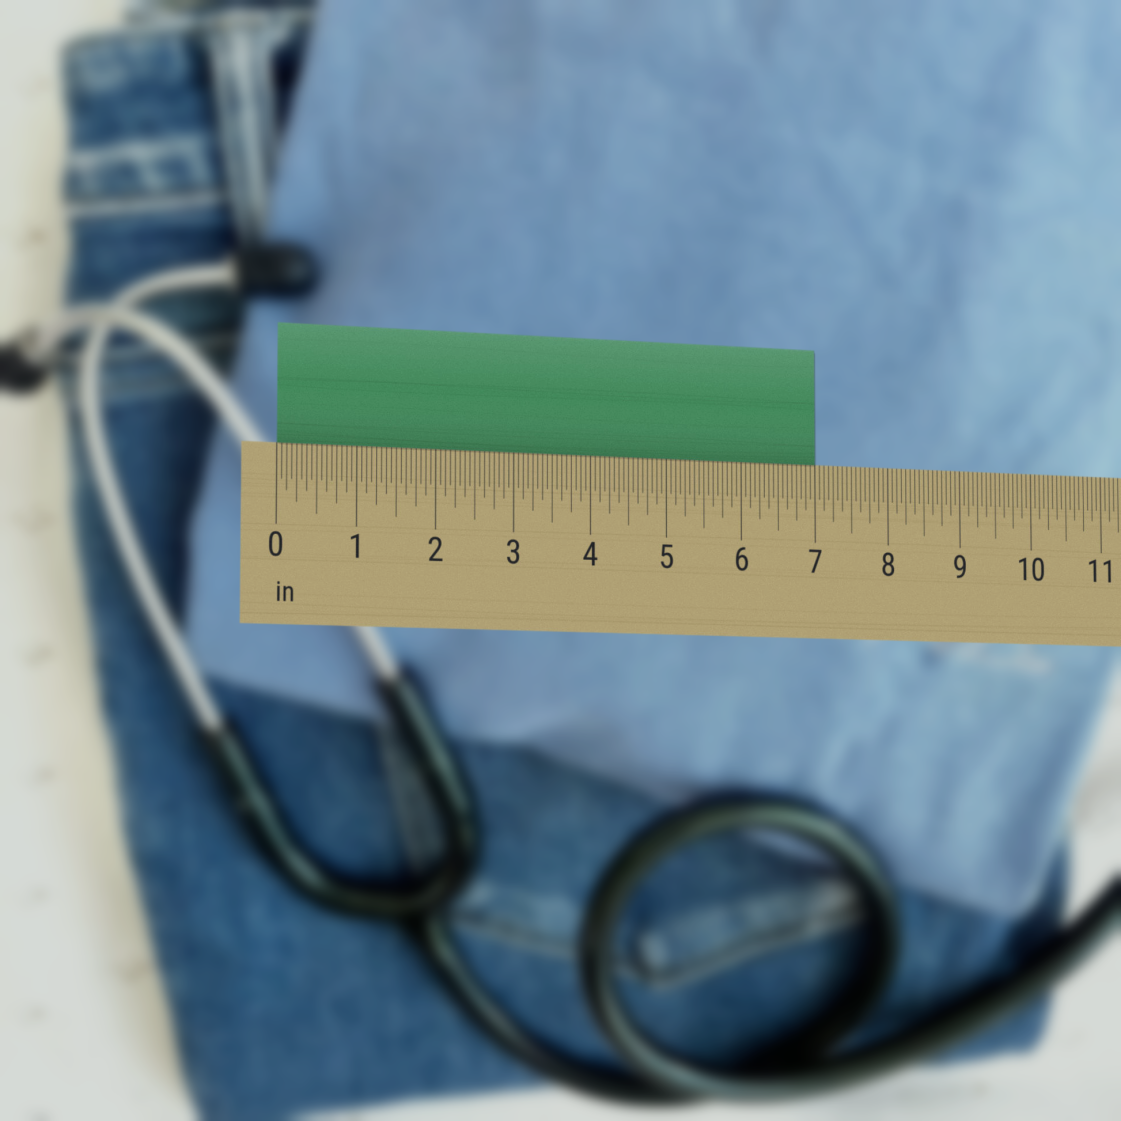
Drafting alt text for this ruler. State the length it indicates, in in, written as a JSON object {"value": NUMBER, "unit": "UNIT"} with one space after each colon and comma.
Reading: {"value": 7, "unit": "in"}
